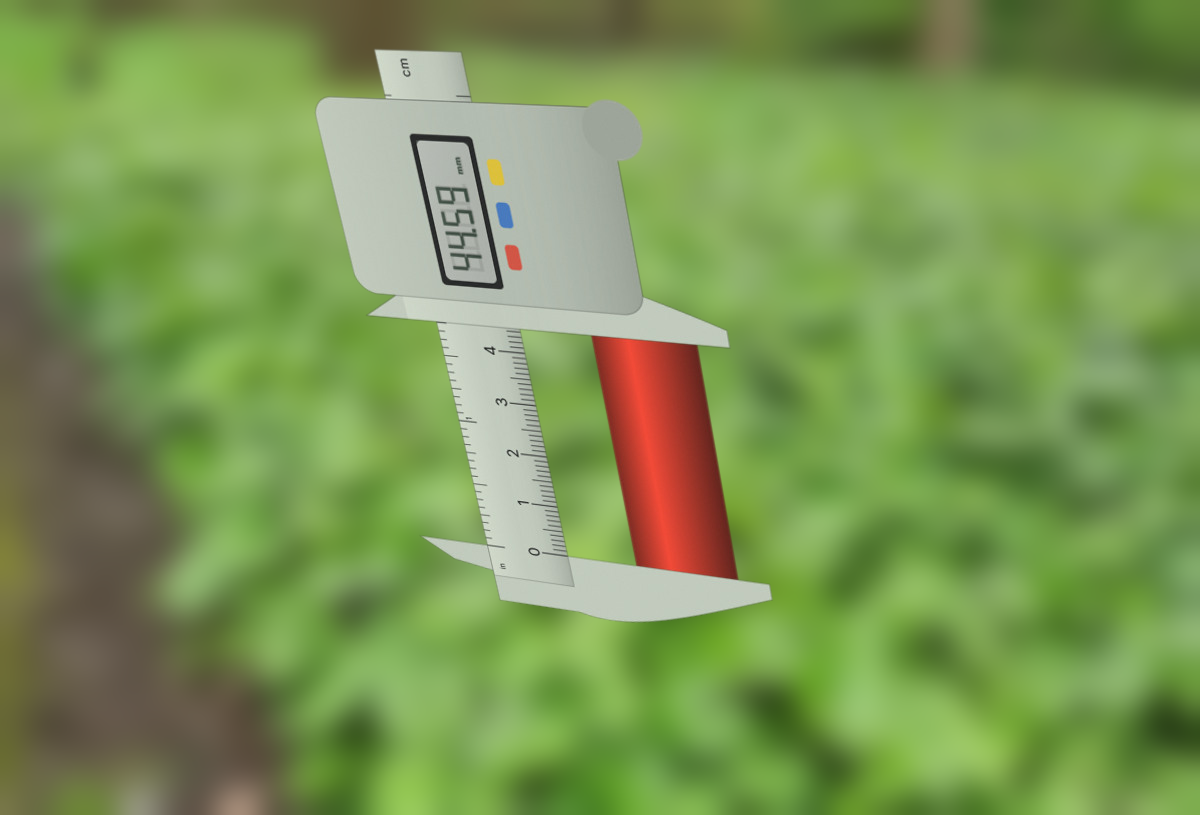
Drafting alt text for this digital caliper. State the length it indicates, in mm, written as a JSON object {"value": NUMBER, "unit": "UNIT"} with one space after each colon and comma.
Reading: {"value": 44.59, "unit": "mm"}
